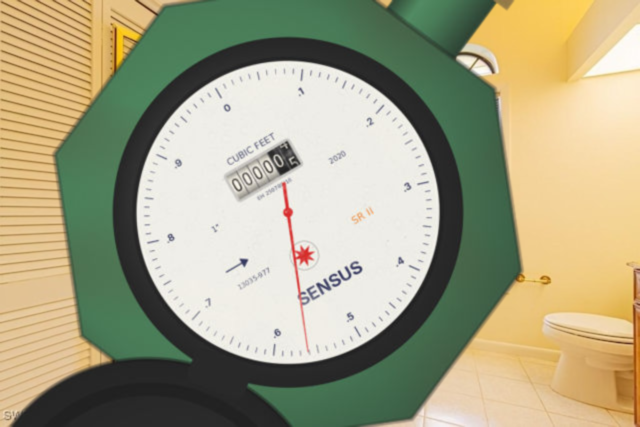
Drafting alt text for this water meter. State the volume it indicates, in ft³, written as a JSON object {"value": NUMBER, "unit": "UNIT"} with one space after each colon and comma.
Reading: {"value": 4.56, "unit": "ft³"}
